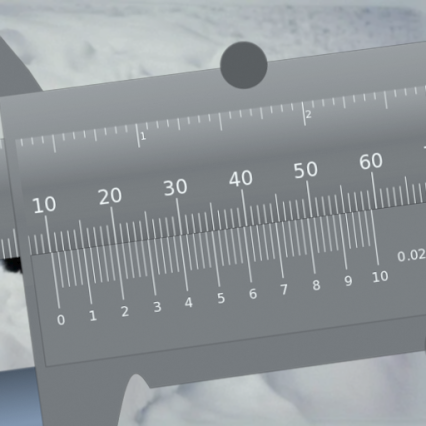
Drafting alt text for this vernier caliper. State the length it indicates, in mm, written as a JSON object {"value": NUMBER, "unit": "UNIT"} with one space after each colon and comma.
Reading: {"value": 10.2, "unit": "mm"}
